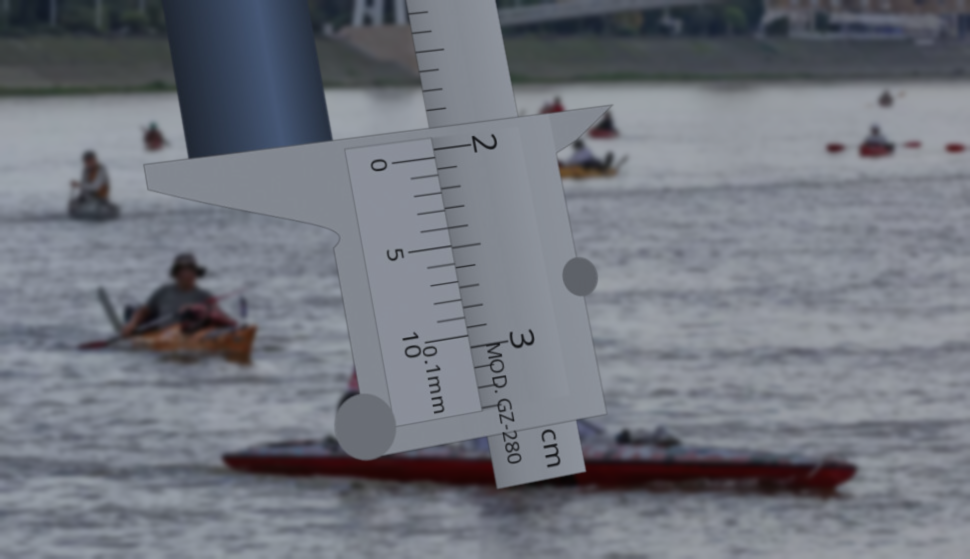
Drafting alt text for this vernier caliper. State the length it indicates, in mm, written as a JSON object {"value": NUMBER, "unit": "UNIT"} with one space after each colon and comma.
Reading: {"value": 20.4, "unit": "mm"}
